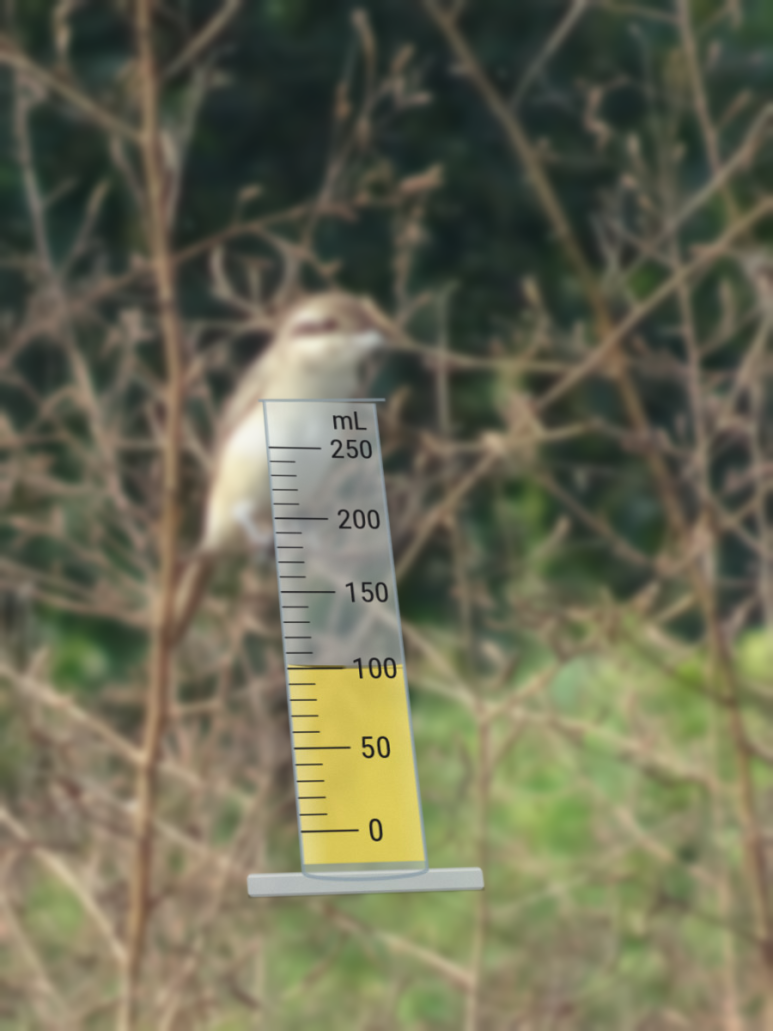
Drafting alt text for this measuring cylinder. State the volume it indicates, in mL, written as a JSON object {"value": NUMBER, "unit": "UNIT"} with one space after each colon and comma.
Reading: {"value": 100, "unit": "mL"}
